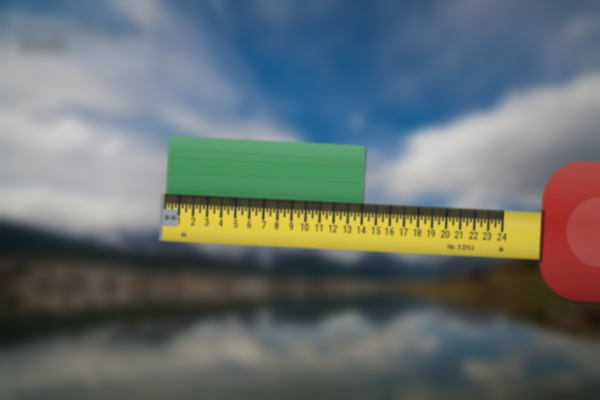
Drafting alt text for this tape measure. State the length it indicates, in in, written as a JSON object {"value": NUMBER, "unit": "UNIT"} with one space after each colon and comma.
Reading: {"value": 14, "unit": "in"}
